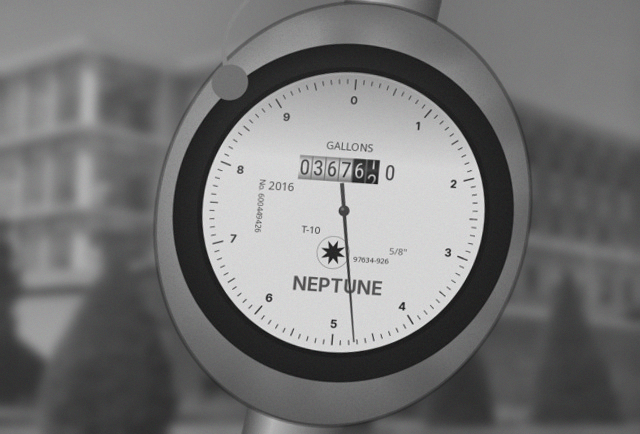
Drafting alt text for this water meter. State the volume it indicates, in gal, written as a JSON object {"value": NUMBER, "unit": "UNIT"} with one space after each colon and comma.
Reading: {"value": 367614.7, "unit": "gal"}
